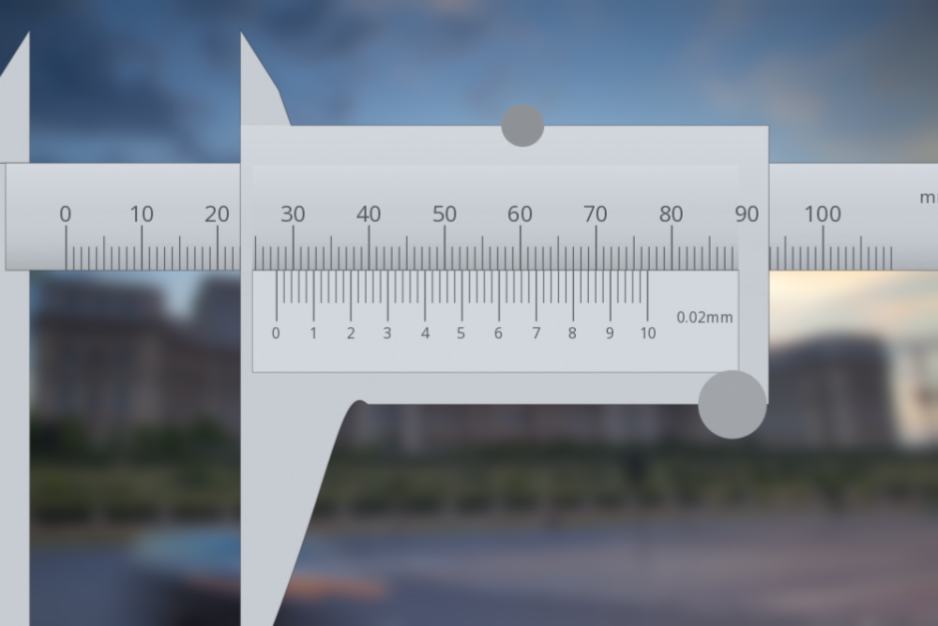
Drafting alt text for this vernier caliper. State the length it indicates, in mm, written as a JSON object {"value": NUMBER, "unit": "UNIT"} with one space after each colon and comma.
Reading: {"value": 27.8, "unit": "mm"}
